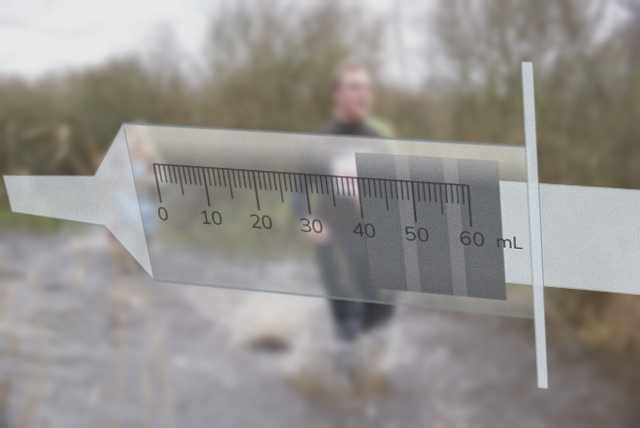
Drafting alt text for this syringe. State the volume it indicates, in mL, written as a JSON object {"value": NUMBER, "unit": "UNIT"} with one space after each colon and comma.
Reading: {"value": 40, "unit": "mL"}
